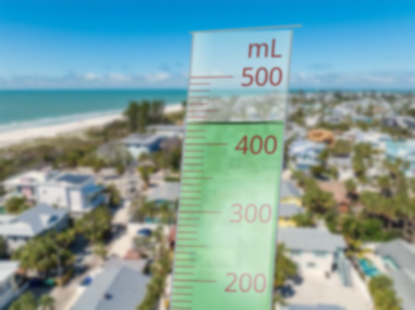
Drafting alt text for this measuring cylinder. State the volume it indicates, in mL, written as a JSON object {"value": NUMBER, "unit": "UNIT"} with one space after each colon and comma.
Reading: {"value": 430, "unit": "mL"}
